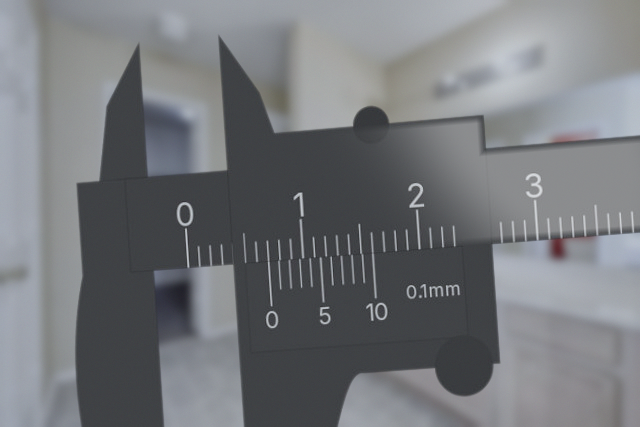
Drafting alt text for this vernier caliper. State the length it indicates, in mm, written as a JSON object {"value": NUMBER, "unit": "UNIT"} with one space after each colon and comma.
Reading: {"value": 7.0, "unit": "mm"}
